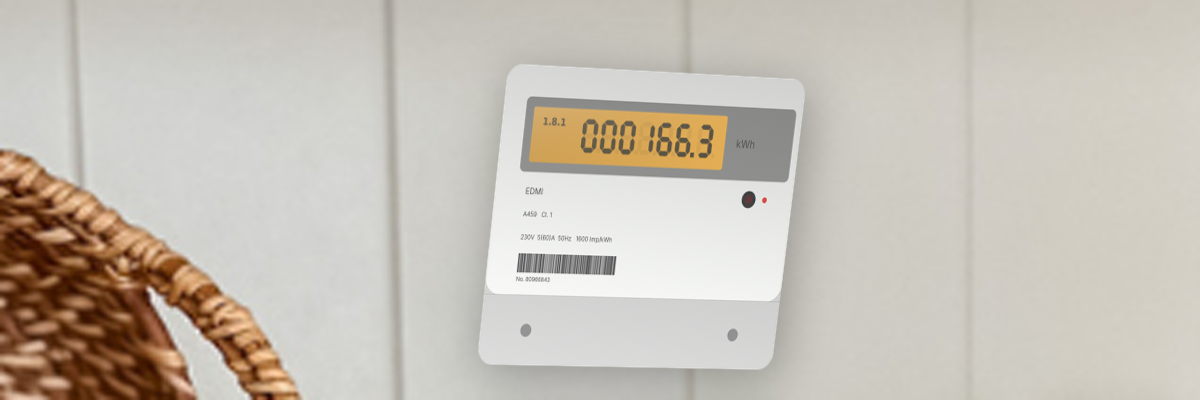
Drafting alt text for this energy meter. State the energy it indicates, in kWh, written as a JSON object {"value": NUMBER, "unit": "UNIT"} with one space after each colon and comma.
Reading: {"value": 166.3, "unit": "kWh"}
